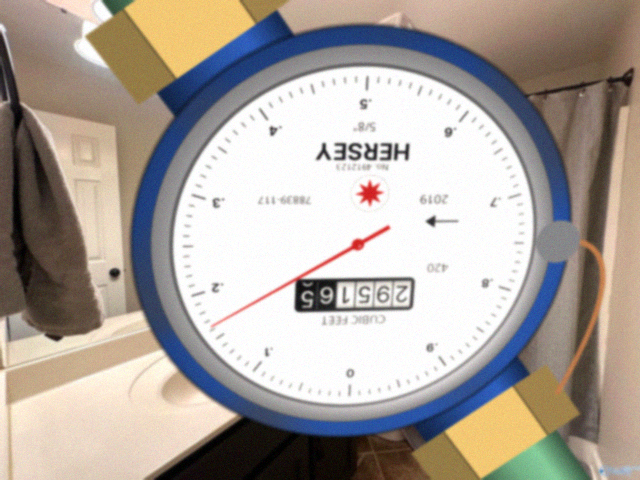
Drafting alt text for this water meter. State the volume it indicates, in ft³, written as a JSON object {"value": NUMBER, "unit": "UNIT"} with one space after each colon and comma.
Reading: {"value": 295165.16, "unit": "ft³"}
